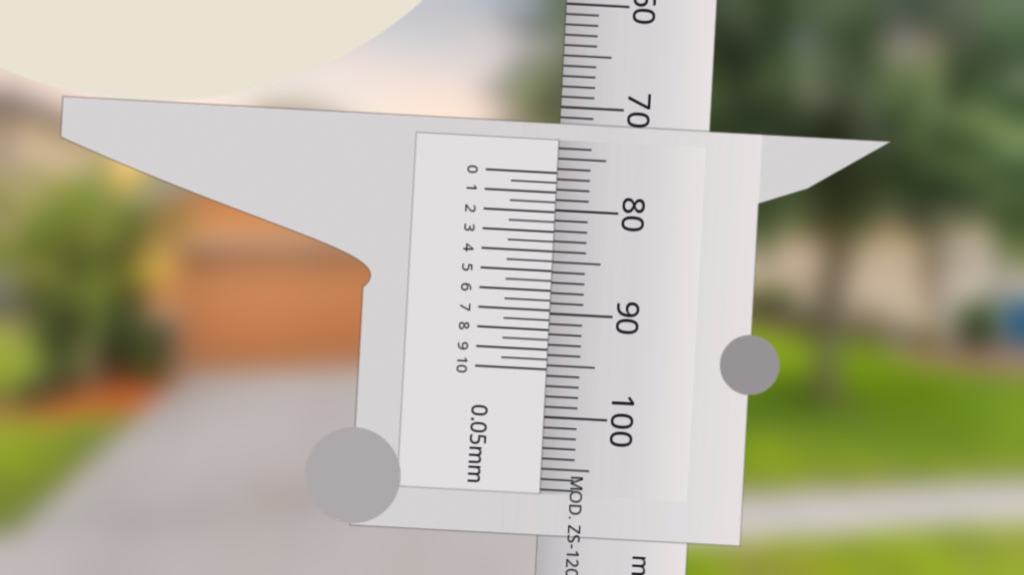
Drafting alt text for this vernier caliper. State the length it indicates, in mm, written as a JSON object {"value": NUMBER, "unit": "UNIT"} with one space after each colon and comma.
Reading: {"value": 76.4, "unit": "mm"}
